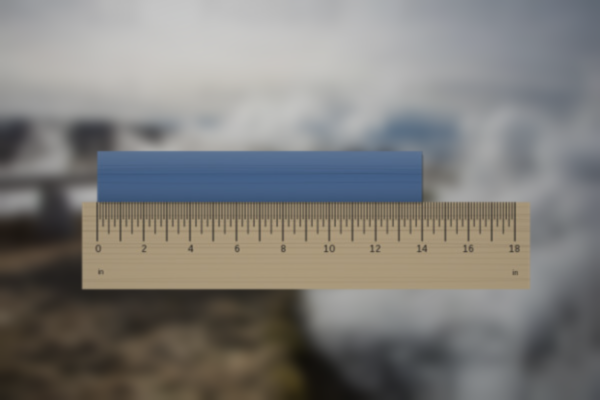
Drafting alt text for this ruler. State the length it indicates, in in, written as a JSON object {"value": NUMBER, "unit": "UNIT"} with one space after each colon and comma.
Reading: {"value": 14, "unit": "in"}
